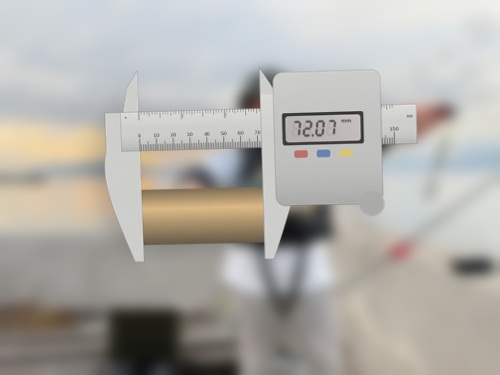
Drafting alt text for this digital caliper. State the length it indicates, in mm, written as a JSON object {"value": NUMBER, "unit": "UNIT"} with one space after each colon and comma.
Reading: {"value": 72.07, "unit": "mm"}
